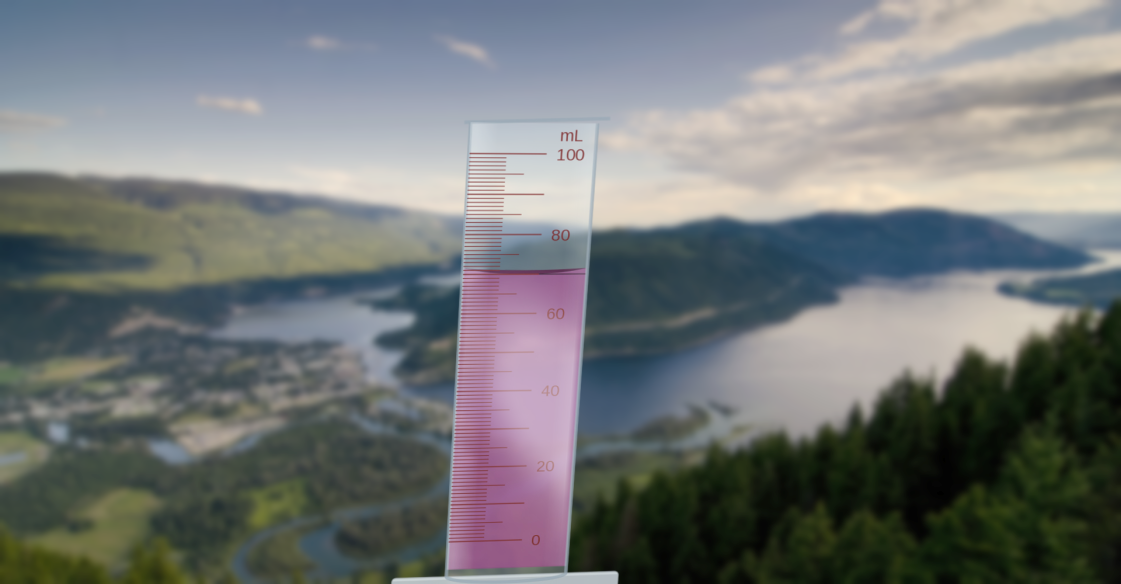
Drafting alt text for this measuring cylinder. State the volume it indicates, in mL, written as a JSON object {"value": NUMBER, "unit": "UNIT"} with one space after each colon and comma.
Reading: {"value": 70, "unit": "mL"}
